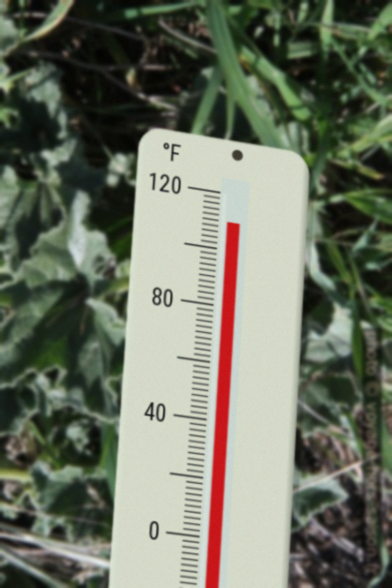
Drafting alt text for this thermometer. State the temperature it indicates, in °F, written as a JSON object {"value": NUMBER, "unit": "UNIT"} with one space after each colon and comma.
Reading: {"value": 110, "unit": "°F"}
